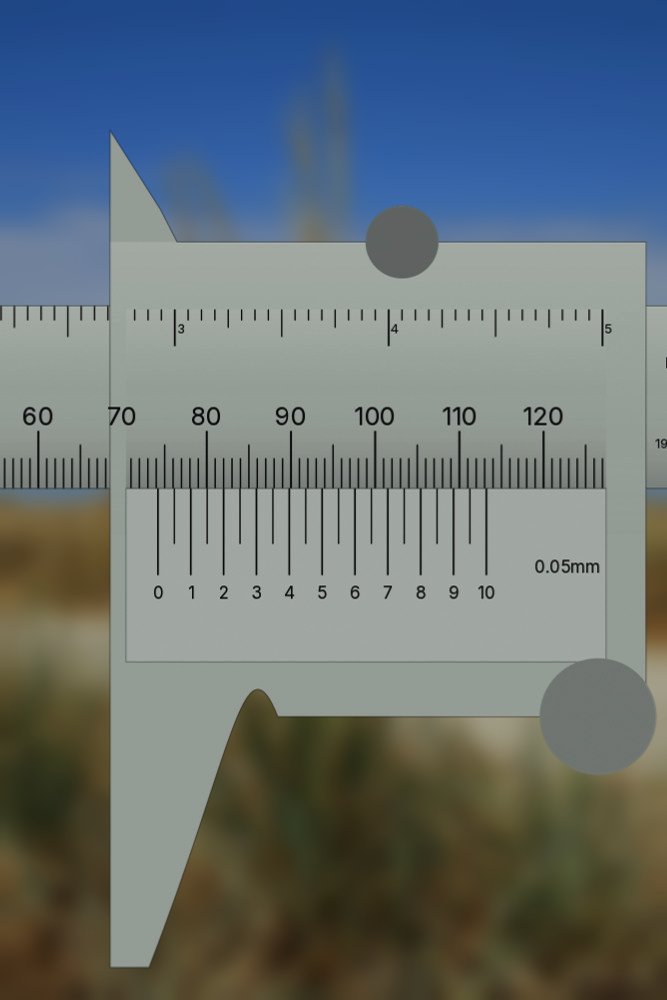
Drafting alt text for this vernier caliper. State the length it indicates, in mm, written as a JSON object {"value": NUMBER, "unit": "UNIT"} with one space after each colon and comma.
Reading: {"value": 74.2, "unit": "mm"}
